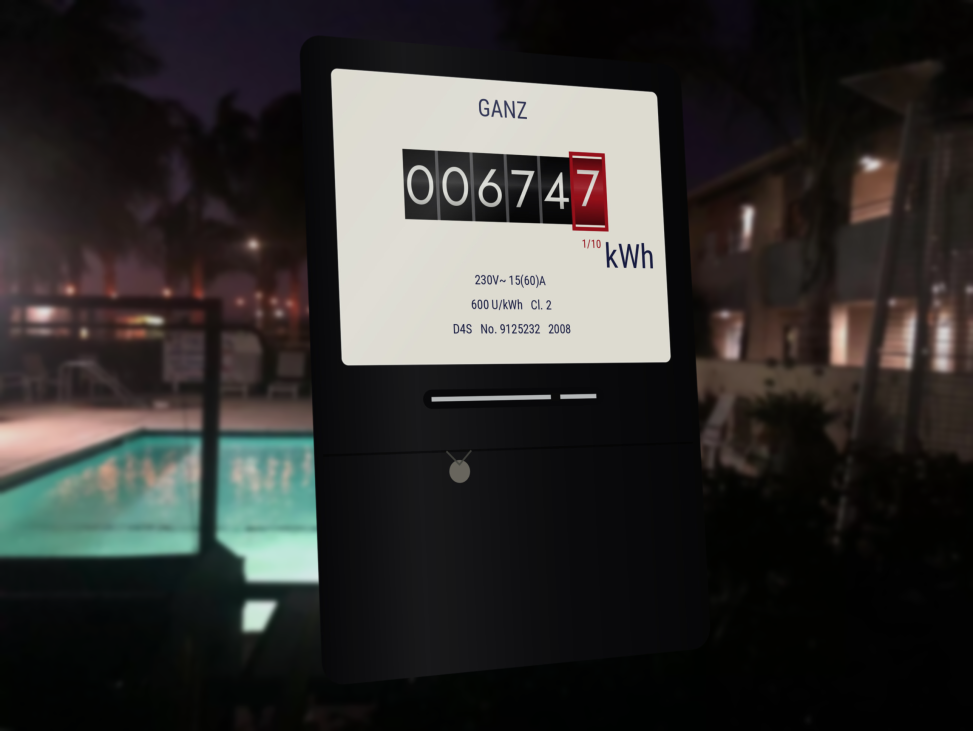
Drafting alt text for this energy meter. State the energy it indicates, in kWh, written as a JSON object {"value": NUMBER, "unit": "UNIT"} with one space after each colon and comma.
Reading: {"value": 674.7, "unit": "kWh"}
